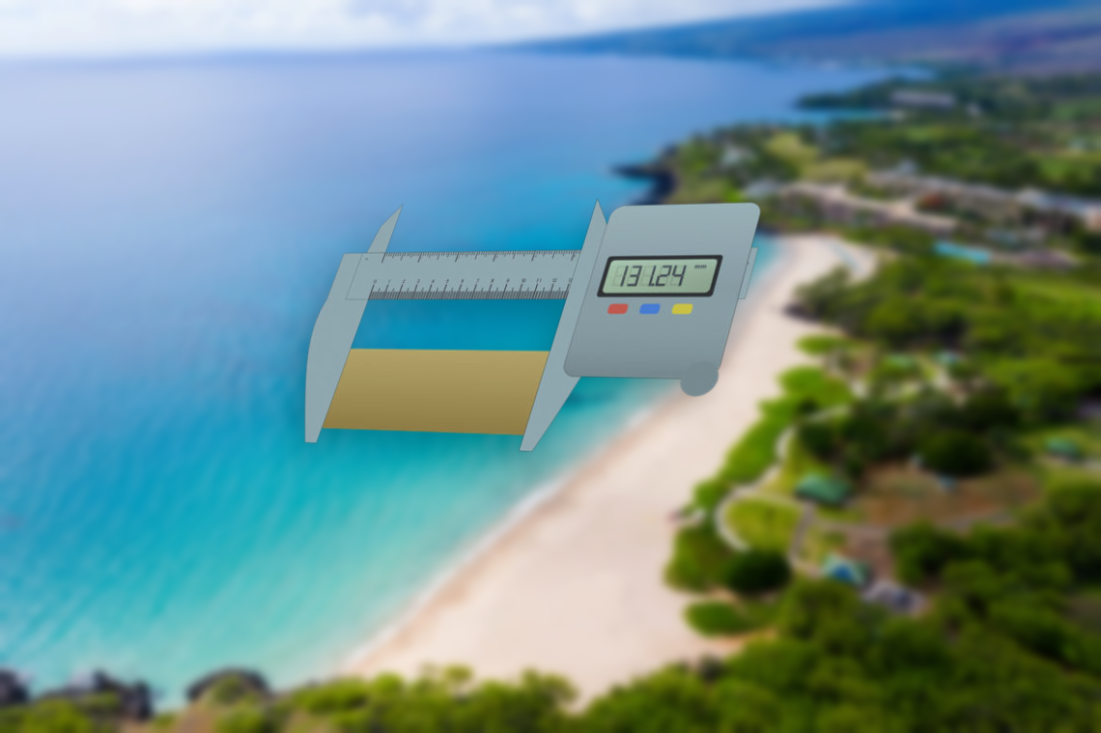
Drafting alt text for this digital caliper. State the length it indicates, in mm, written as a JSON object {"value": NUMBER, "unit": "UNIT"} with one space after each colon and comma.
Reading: {"value": 131.24, "unit": "mm"}
